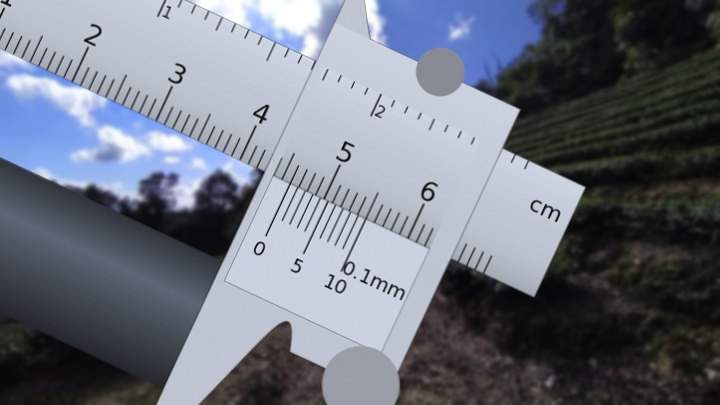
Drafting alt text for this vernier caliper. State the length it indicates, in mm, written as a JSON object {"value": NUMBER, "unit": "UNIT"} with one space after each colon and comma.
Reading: {"value": 46.0, "unit": "mm"}
